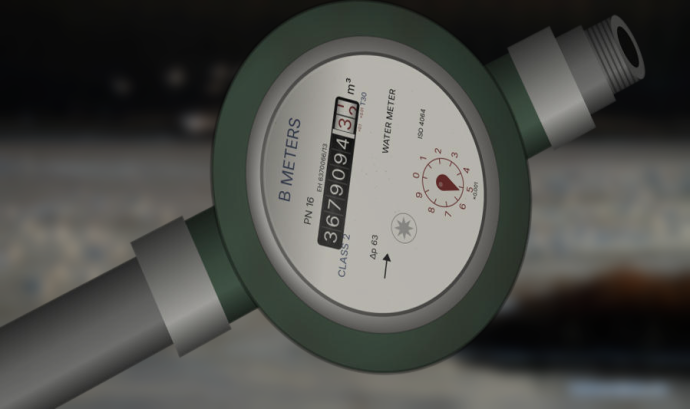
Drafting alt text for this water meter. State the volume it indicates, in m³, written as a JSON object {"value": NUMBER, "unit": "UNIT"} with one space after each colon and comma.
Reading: {"value": 3679094.315, "unit": "m³"}
